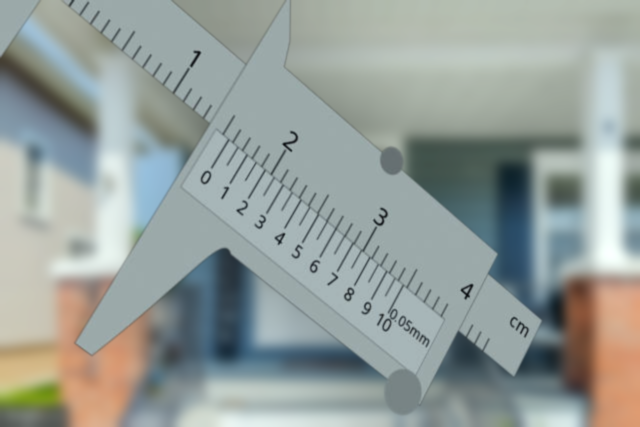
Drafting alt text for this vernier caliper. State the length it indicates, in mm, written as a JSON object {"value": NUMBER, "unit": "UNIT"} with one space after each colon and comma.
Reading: {"value": 15.6, "unit": "mm"}
